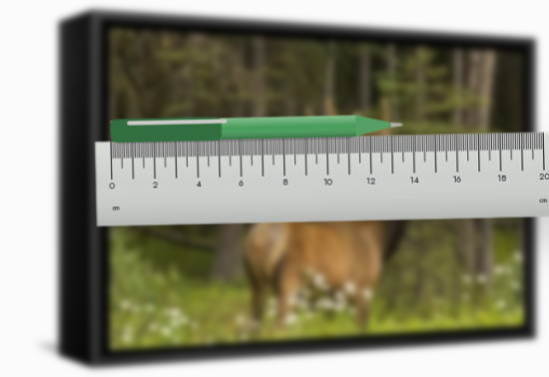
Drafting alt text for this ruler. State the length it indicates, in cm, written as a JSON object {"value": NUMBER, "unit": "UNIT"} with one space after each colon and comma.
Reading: {"value": 13.5, "unit": "cm"}
